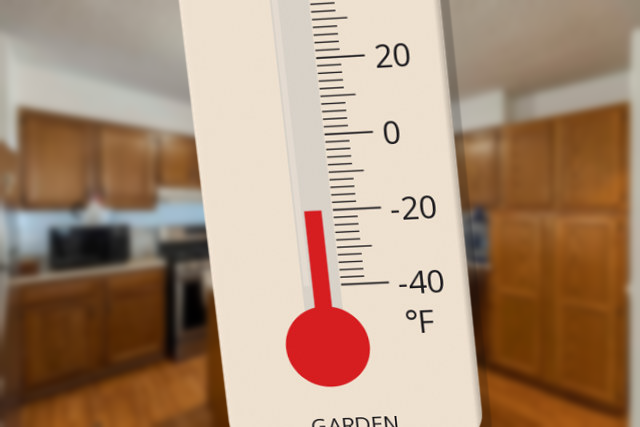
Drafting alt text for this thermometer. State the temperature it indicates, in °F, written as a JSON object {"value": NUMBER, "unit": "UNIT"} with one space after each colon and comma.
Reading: {"value": -20, "unit": "°F"}
